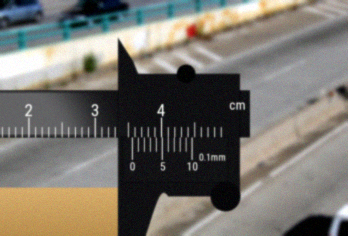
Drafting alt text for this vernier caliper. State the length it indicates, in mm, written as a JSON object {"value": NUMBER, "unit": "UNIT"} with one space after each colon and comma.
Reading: {"value": 35.6, "unit": "mm"}
